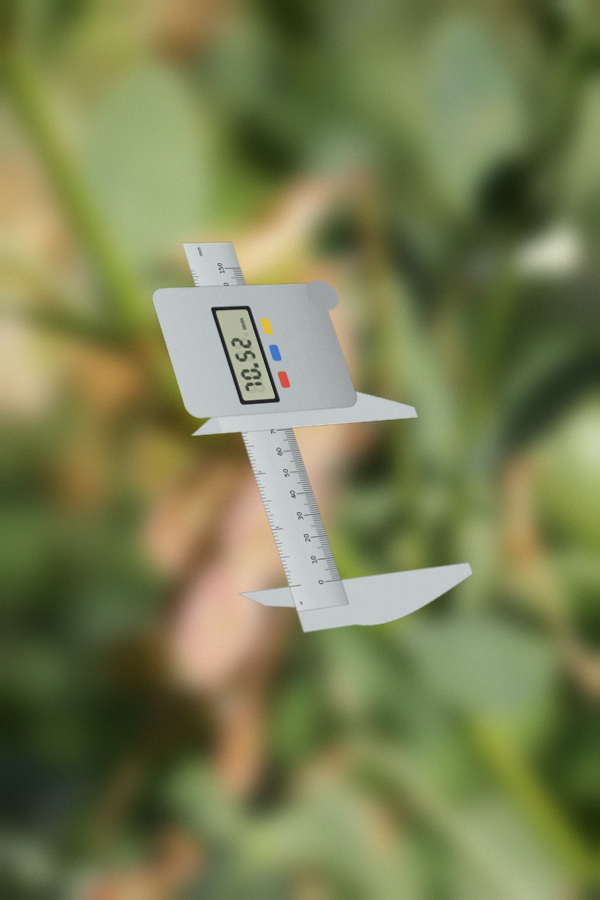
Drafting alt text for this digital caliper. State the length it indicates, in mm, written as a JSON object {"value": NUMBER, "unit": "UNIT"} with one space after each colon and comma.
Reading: {"value": 70.52, "unit": "mm"}
